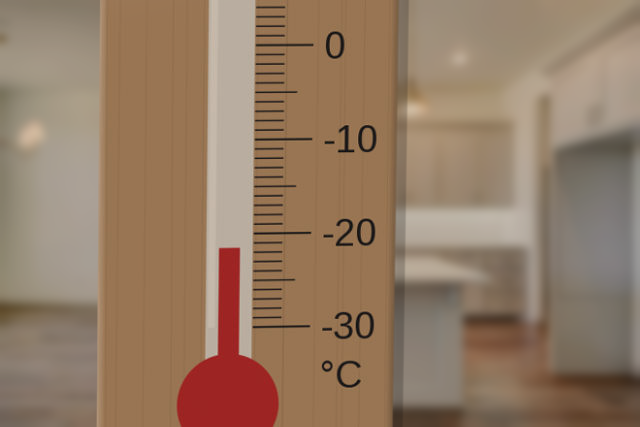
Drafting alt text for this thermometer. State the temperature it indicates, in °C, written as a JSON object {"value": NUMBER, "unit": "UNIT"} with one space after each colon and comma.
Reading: {"value": -21.5, "unit": "°C"}
